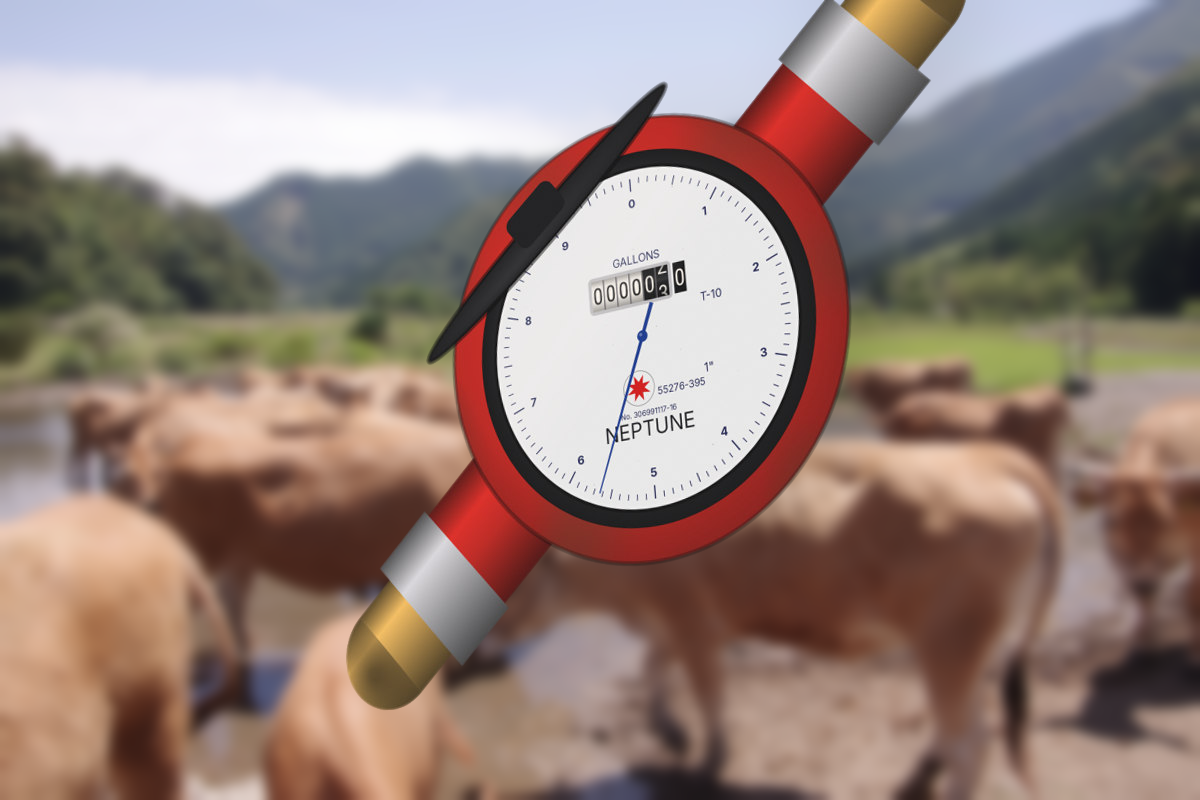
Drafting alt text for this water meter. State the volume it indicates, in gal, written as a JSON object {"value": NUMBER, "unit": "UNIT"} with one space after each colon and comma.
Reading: {"value": 25.6, "unit": "gal"}
